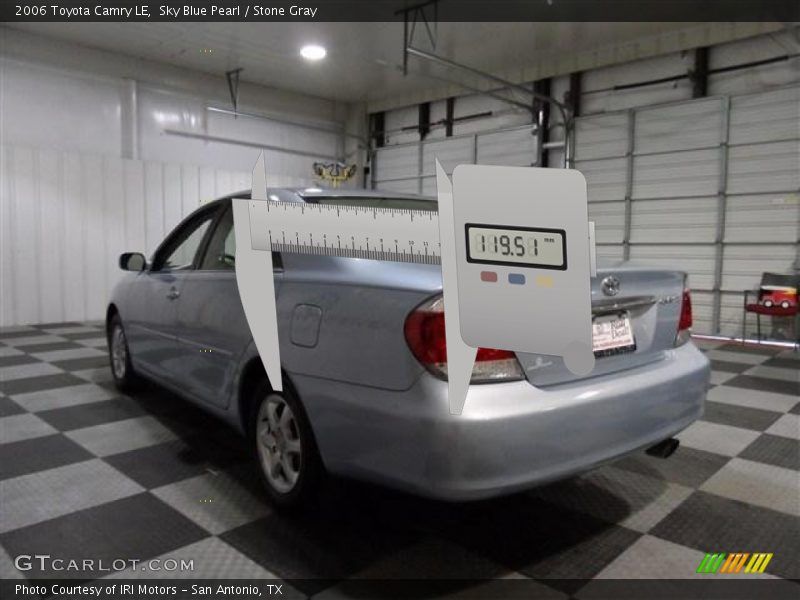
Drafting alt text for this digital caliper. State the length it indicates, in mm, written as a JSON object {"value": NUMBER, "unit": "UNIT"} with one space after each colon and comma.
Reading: {"value": 119.51, "unit": "mm"}
